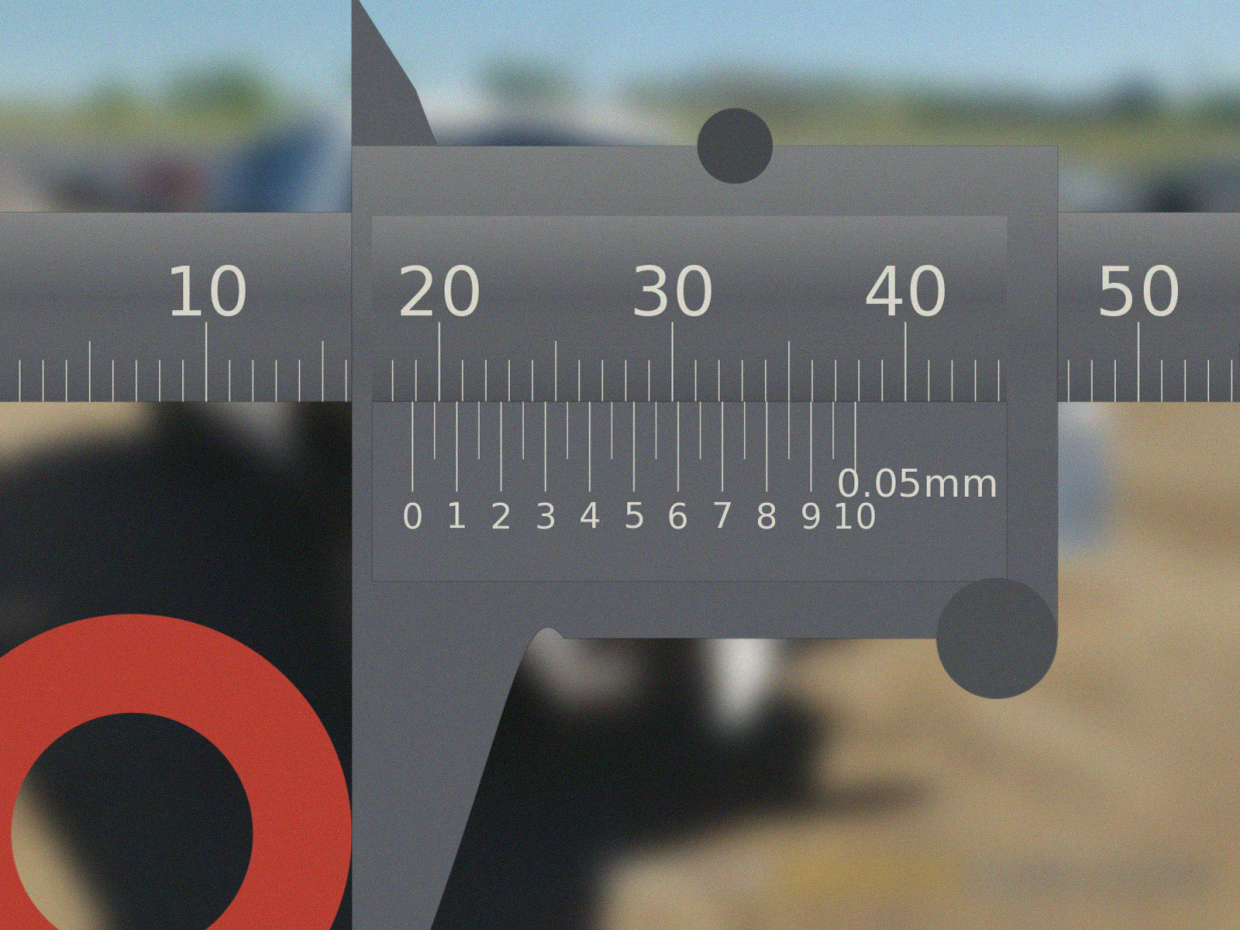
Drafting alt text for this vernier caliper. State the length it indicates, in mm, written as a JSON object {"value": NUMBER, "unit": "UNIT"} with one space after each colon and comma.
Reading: {"value": 18.85, "unit": "mm"}
